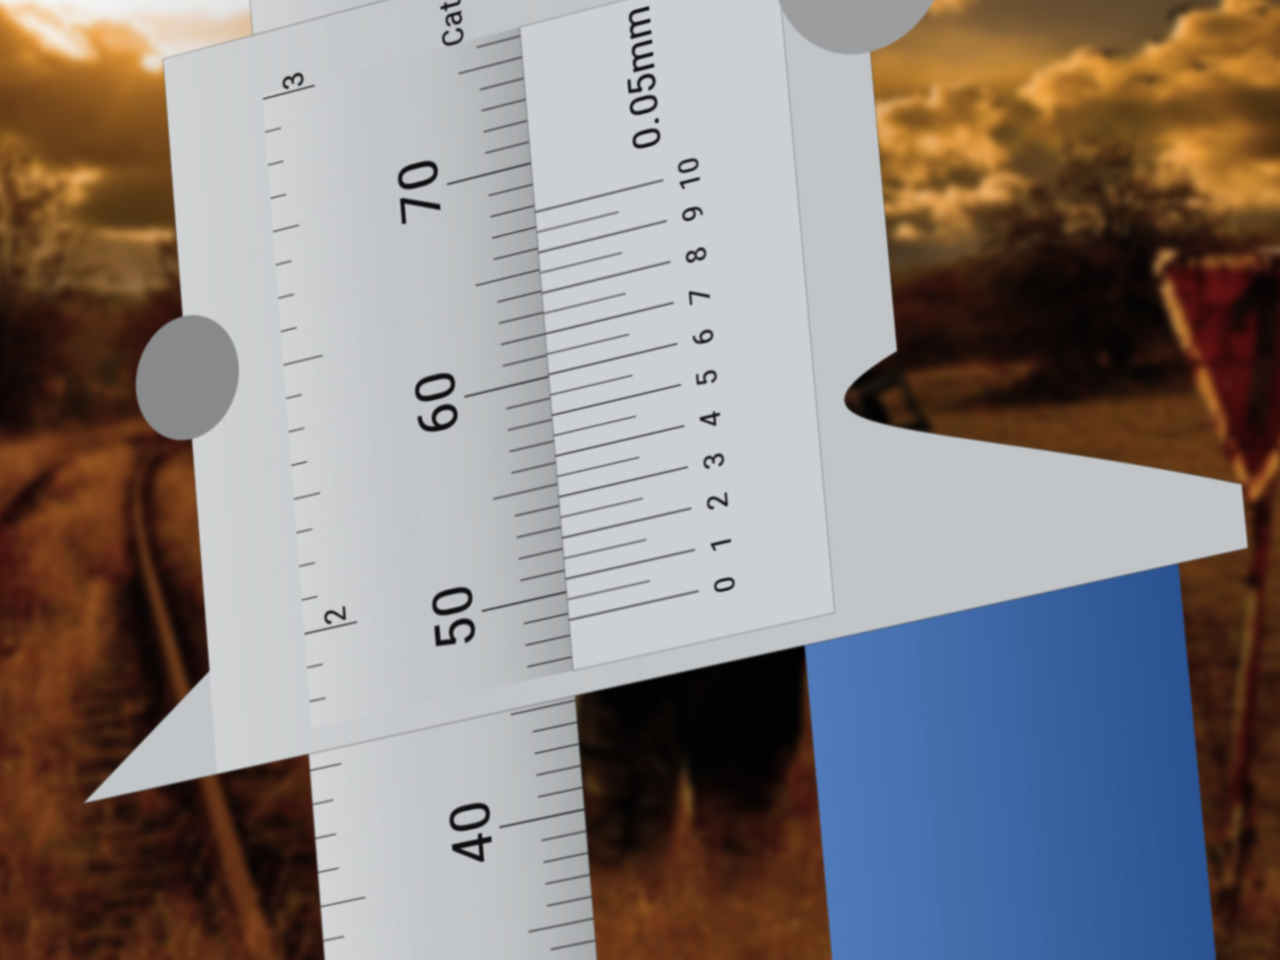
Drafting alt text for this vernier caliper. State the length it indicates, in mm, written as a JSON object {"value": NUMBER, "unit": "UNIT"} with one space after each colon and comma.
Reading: {"value": 48.7, "unit": "mm"}
